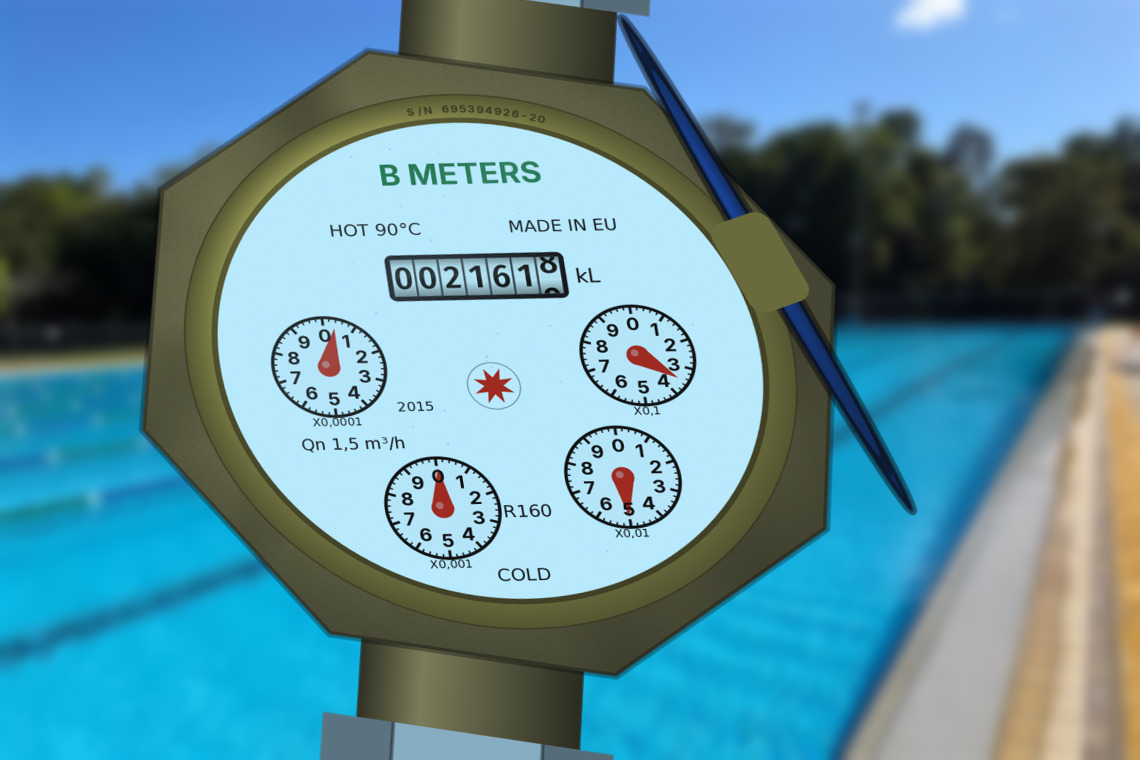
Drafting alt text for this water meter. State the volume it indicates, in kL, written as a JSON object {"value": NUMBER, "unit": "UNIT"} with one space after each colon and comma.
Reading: {"value": 21618.3500, "unit": "kL"}
